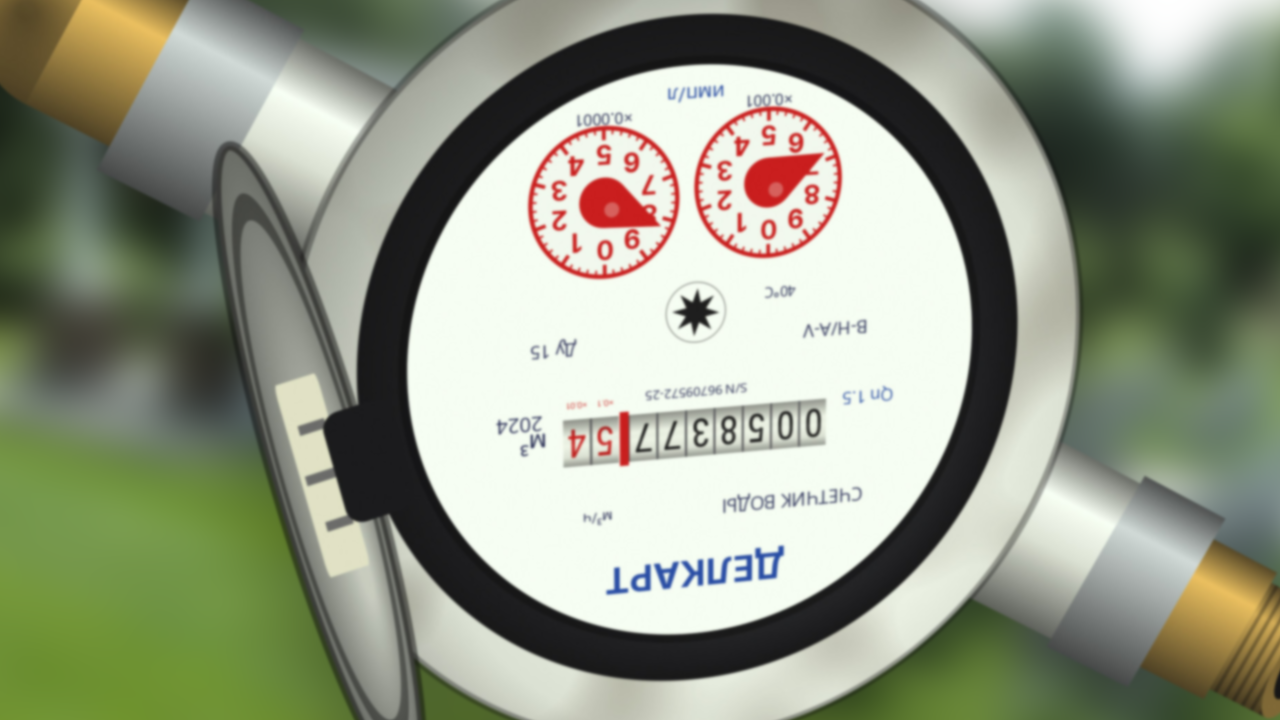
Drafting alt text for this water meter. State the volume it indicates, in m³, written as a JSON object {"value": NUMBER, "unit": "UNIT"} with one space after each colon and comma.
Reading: {"value": 58377.5468, "unit": "m³"}
